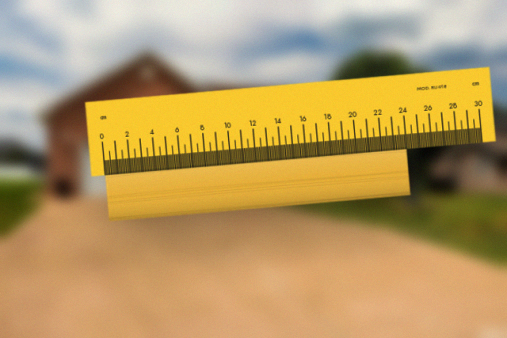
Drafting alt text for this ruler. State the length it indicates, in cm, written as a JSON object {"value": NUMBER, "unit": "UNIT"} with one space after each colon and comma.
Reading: {"value": 24, "unit": "cm"}
